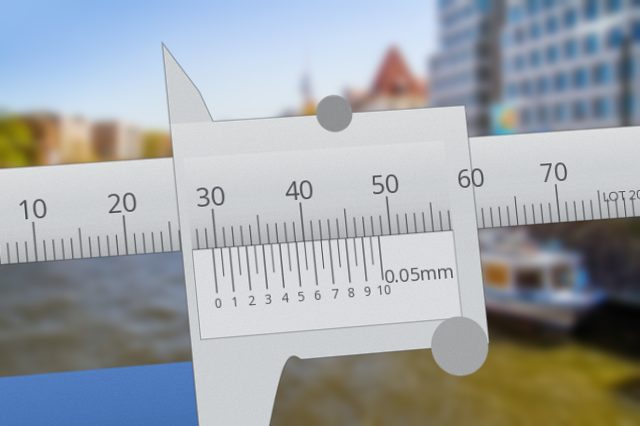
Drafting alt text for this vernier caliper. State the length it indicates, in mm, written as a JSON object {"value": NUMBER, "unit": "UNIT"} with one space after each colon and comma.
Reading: {"value": 29.6, "unit": "mm"}
